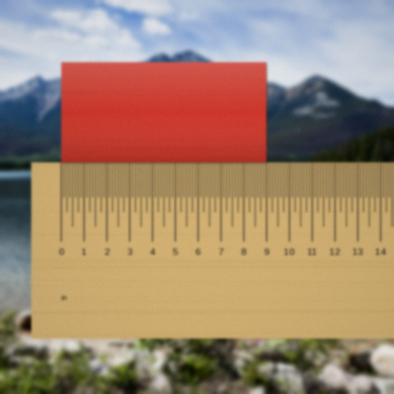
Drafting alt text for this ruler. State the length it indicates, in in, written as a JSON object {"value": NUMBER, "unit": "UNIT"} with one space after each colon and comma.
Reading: {"value": 9, "unit": "in"}
